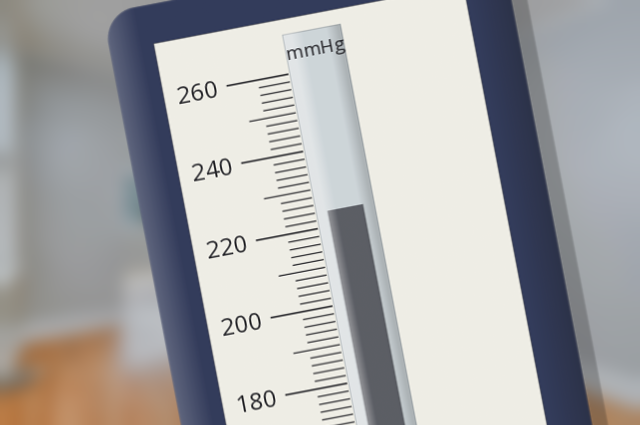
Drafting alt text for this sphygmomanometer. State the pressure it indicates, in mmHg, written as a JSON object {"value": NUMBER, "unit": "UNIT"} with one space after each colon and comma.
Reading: {"value": 224, "unit": "mmHg"}
